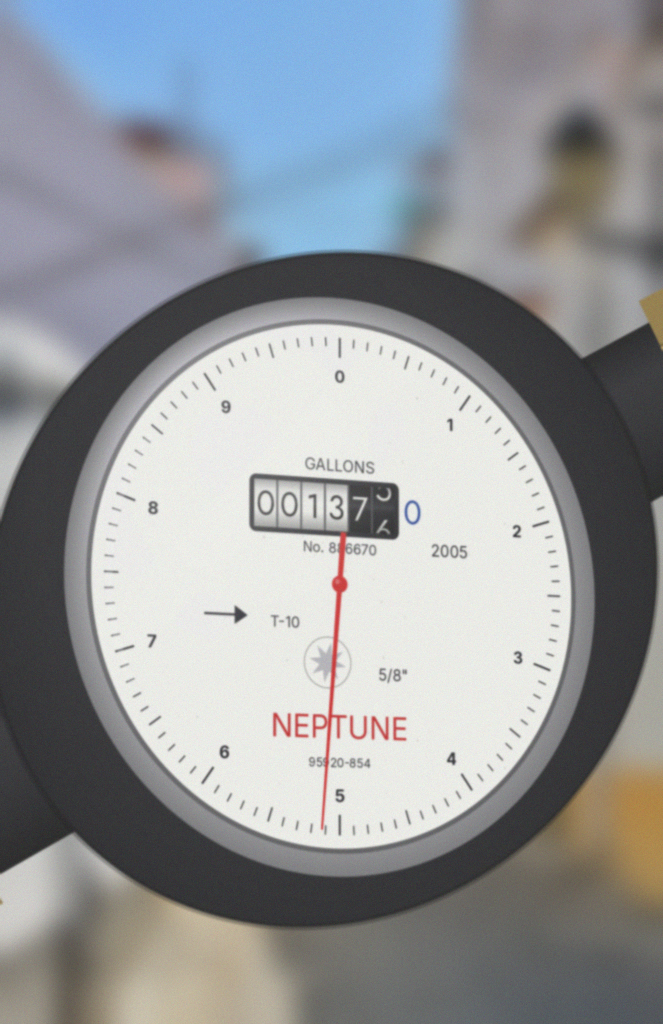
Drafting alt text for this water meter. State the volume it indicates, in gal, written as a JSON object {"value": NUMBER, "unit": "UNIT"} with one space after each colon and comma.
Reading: {"value": 13755.1, "unit": "gal"}
